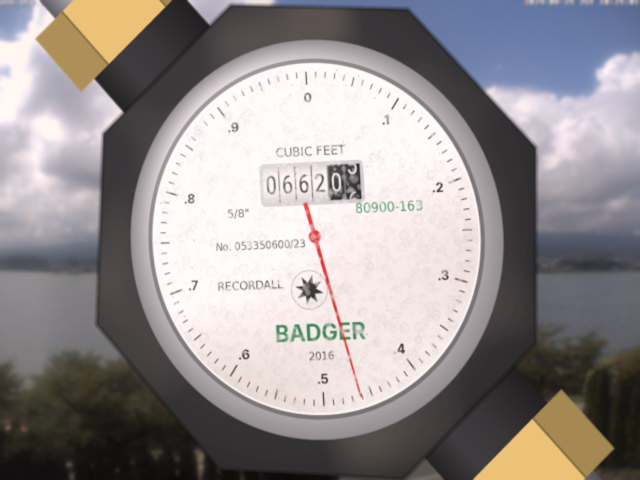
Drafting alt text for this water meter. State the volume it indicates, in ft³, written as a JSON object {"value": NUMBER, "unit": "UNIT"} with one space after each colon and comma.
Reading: {"value": 66205.46, "unit": "ft³"}
